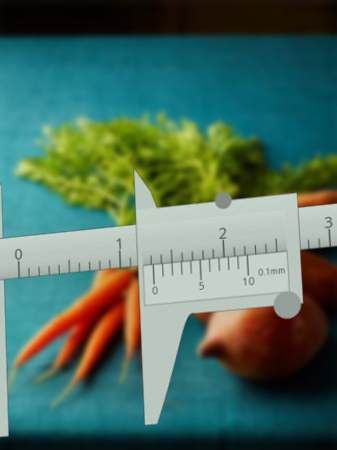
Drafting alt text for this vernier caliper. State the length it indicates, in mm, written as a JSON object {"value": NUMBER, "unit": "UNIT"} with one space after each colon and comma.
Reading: {"value": 13.2, "unit": "mm"}
